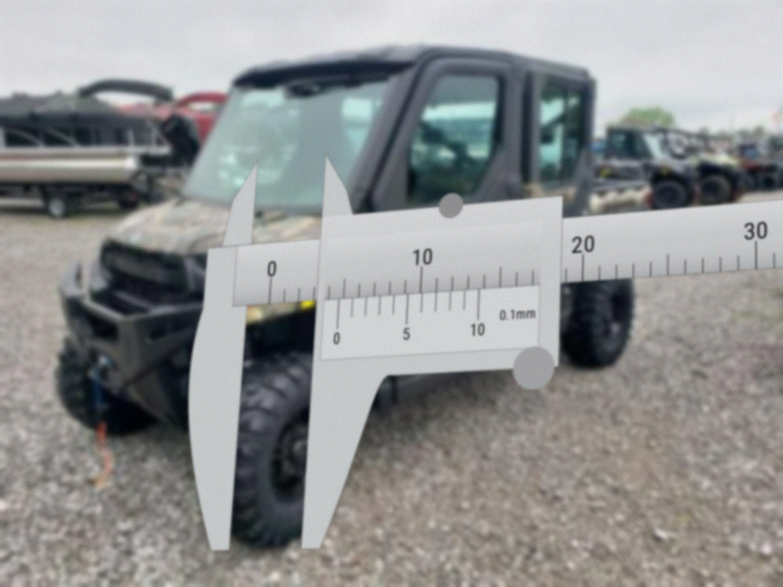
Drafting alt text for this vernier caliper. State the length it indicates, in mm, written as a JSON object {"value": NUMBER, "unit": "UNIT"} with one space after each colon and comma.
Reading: {"value": 4.7, "unit": "mm"}
